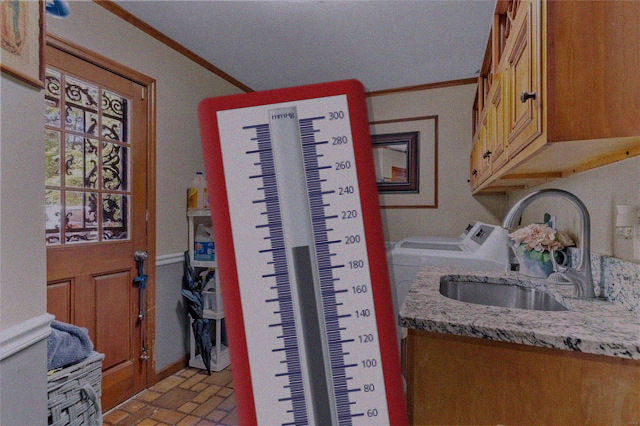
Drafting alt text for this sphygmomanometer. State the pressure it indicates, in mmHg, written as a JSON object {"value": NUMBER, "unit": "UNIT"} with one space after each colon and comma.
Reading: {"value": 200, "unit": "mmHg"}
